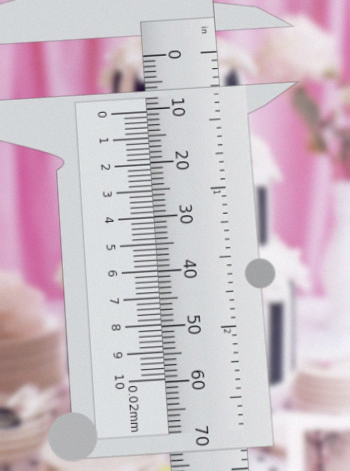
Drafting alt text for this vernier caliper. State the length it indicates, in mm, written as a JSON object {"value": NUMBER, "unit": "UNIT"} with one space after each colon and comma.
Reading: {"value": 10.5, "unit": "mm"}
